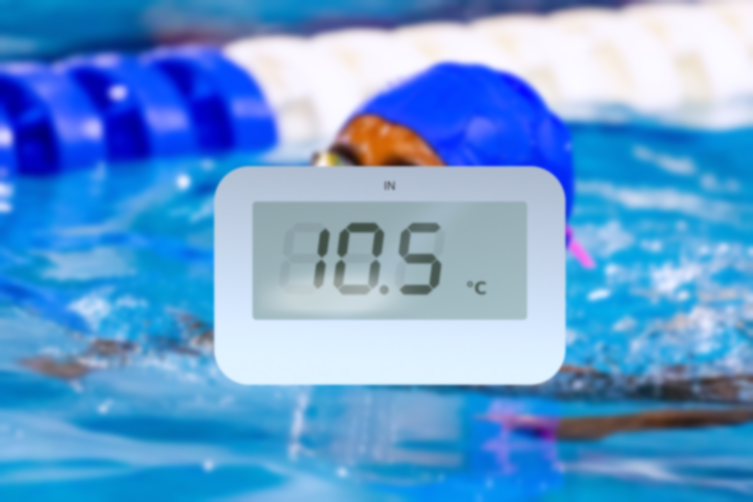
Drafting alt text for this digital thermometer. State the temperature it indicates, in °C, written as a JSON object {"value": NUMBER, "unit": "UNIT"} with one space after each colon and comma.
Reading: {"value": 10.5, "unit": "°C"}
